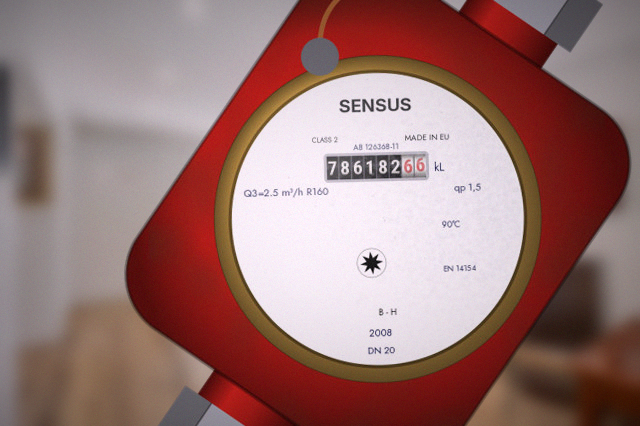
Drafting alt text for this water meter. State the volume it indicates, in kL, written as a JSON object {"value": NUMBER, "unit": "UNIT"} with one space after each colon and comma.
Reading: {"value": 786182.66, "unit": "kL"}
